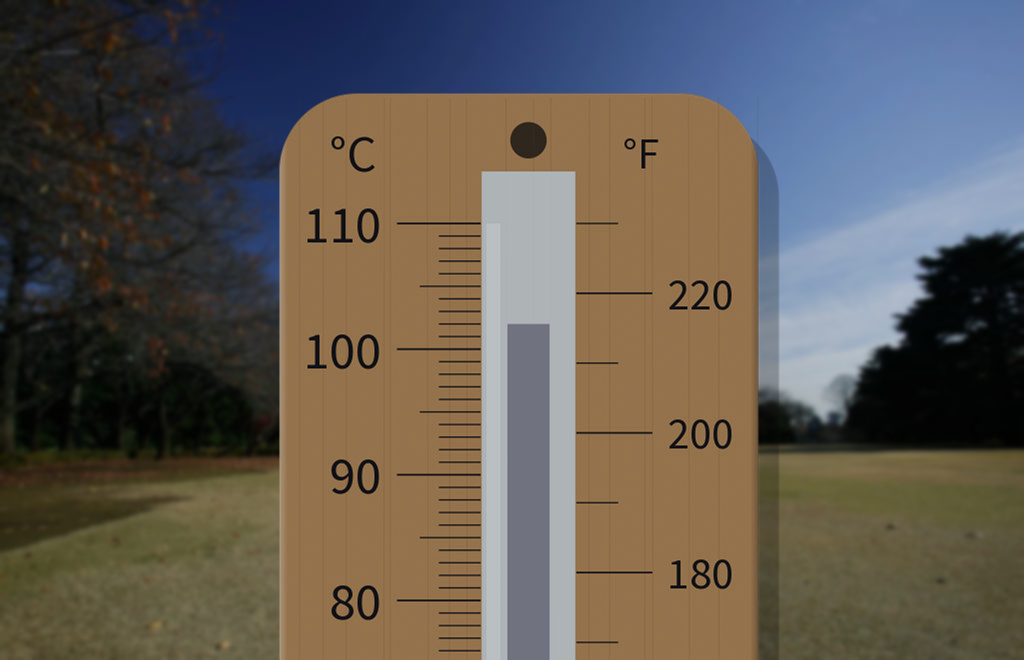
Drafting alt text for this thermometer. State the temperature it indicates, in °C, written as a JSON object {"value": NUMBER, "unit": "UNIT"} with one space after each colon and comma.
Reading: {"value": 102, "unit": "°C"}
